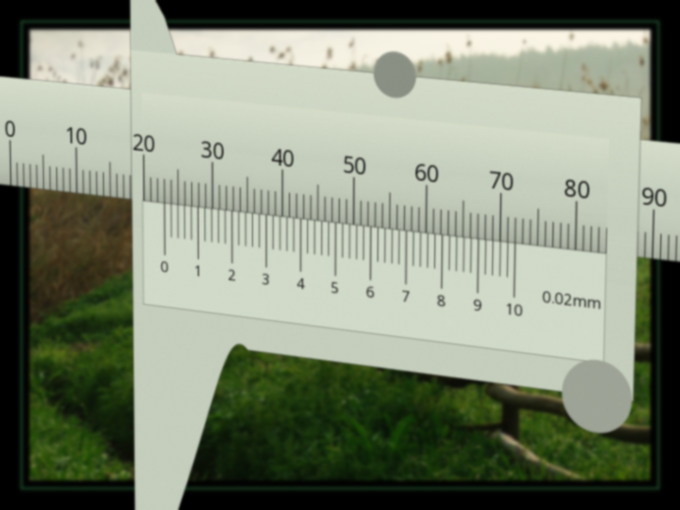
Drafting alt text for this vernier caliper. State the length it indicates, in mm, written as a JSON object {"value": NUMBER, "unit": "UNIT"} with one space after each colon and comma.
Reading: {"value": 23.0, "unit": "mm"}
